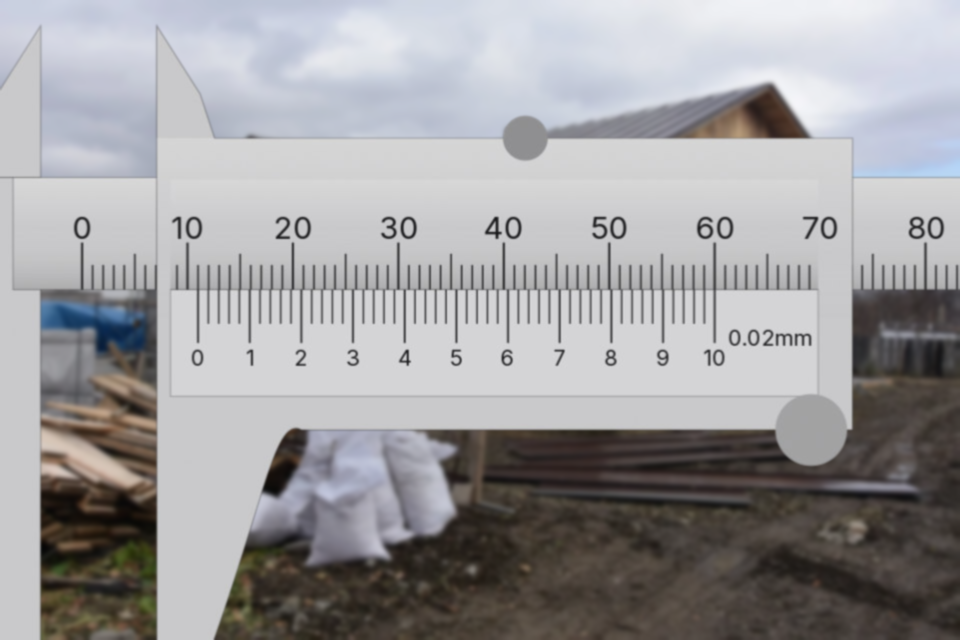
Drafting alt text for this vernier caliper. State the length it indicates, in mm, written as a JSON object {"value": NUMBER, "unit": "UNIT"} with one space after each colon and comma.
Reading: {"value": 11.0, "unit": "mm"}
